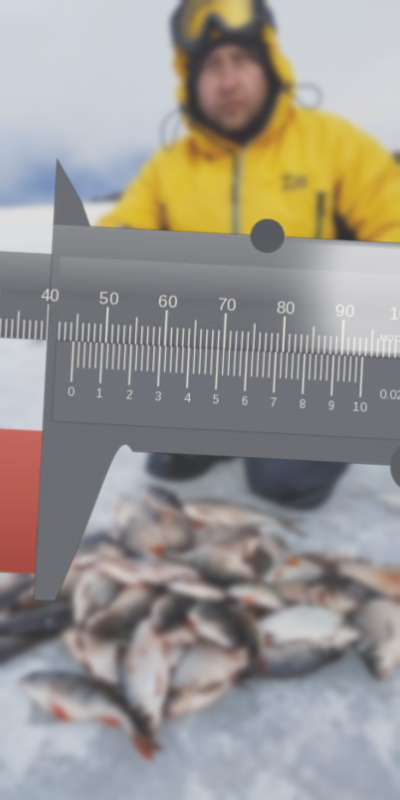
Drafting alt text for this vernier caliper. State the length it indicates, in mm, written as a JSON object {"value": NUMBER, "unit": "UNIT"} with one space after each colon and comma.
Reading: {"value": 44.5, "unit": "mm"}
